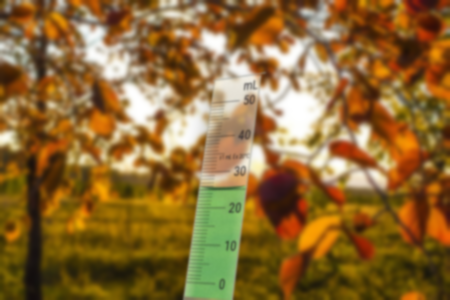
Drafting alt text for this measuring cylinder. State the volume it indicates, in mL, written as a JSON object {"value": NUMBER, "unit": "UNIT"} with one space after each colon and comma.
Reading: {"value": 25, "unit": "mL"}
